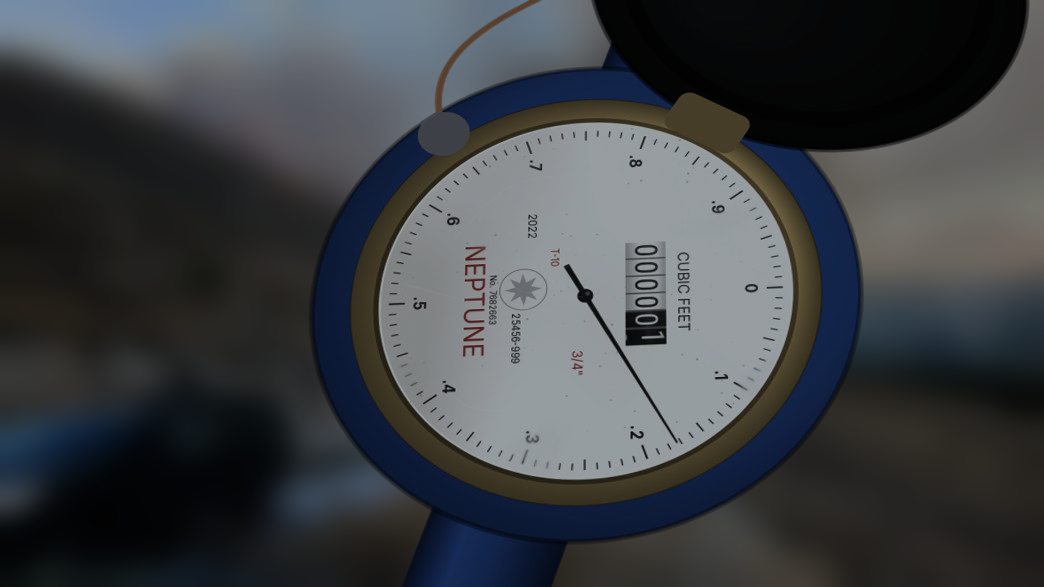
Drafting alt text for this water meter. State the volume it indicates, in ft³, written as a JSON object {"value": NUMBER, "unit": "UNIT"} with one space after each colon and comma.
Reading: {"value": 1.17, "unit": "ft³"}
